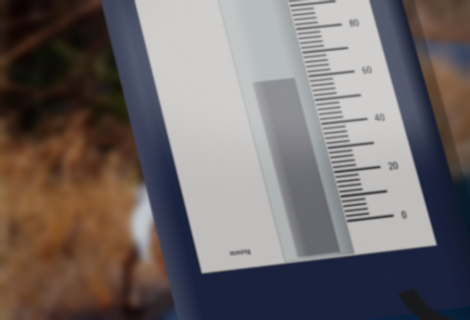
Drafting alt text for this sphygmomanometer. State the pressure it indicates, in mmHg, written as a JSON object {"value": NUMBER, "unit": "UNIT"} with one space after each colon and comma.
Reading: {"value": 60, "unit": "mmHg"}
